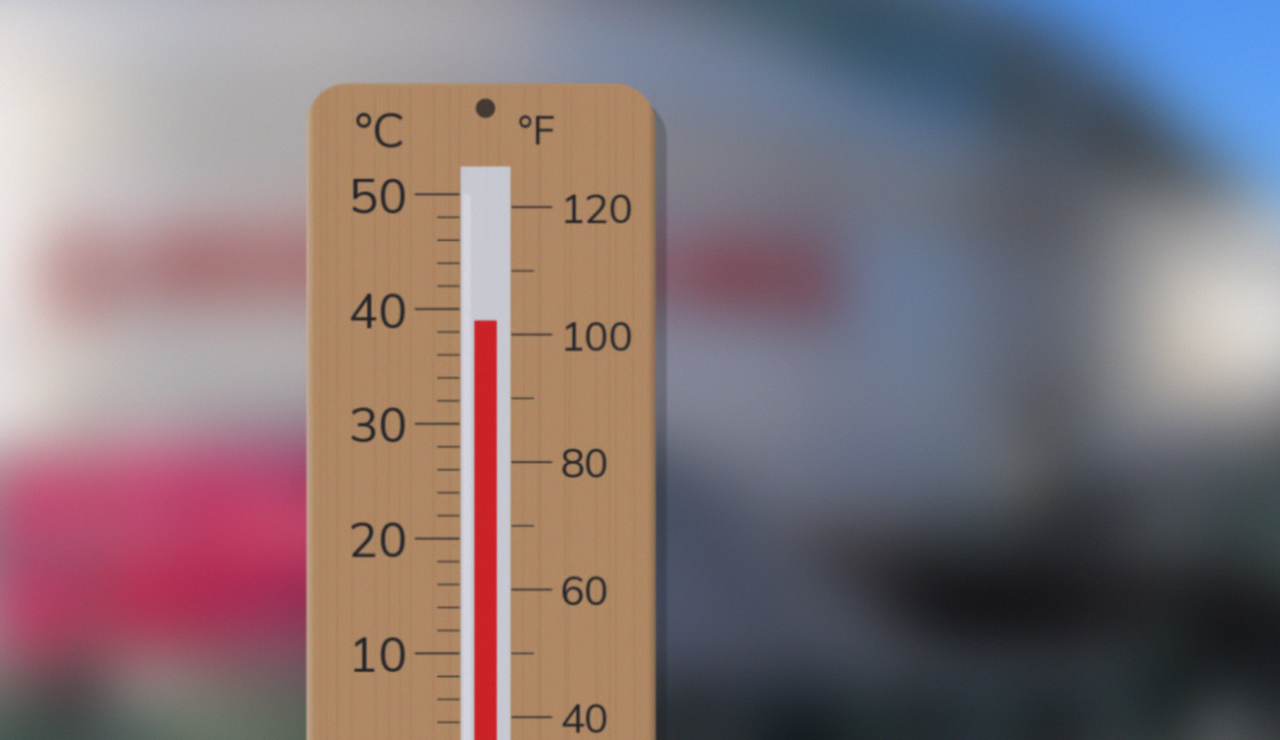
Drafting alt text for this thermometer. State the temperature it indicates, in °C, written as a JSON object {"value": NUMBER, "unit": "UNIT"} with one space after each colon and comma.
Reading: {"value": 39, "unit": "°C"}
